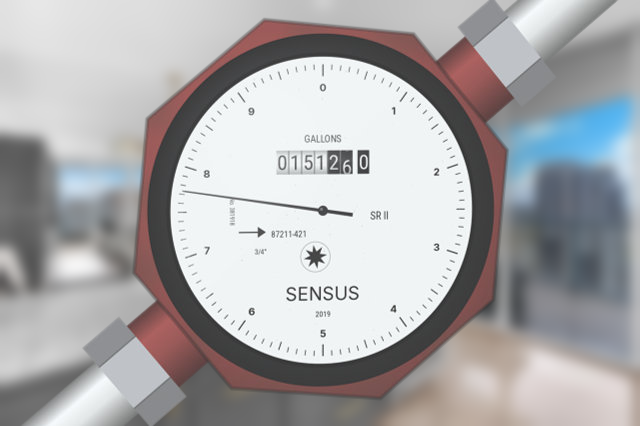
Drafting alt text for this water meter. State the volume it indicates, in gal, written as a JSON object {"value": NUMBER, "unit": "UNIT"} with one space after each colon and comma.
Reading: {"value": 151257.7, "unit": "gal"}
